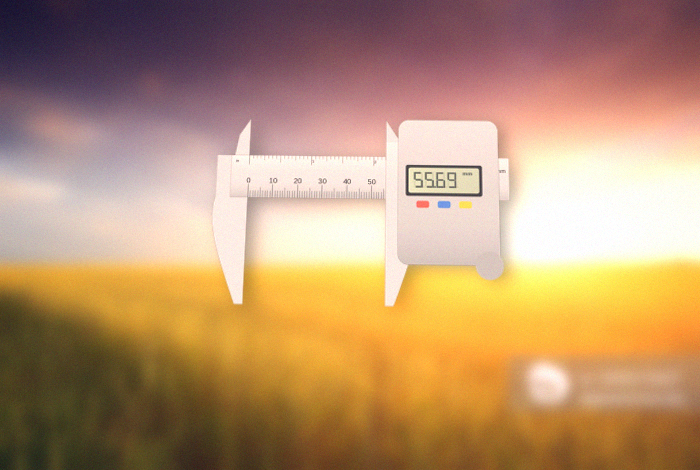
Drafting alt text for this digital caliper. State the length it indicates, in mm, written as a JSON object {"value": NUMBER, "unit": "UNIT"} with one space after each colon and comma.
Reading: {"value": 55.69, "unit": "mm"}
